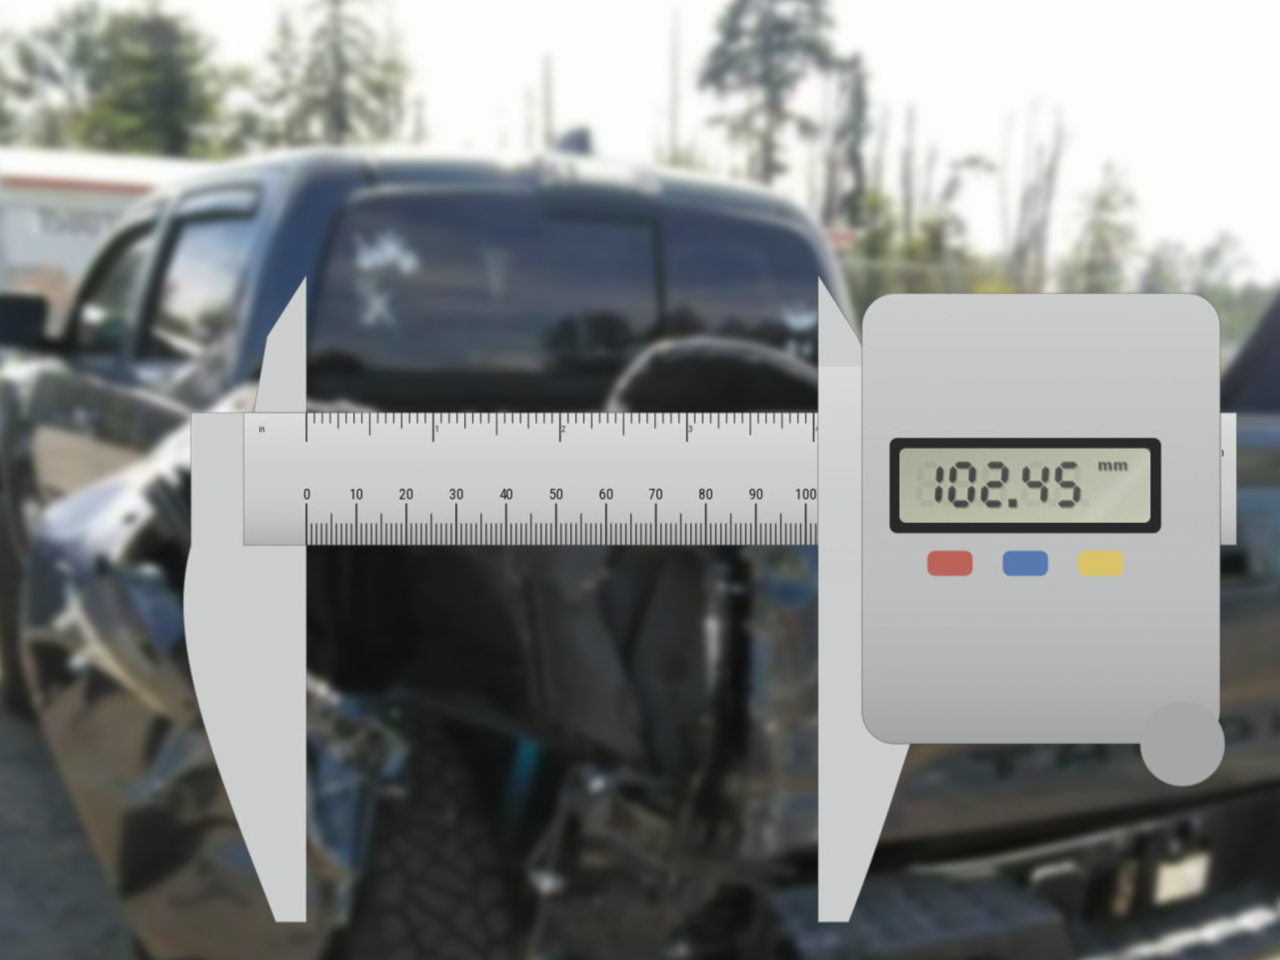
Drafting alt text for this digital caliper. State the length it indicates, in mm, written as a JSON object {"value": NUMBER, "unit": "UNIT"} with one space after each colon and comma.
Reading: {"value": 102.45, "unit": "mm"}
